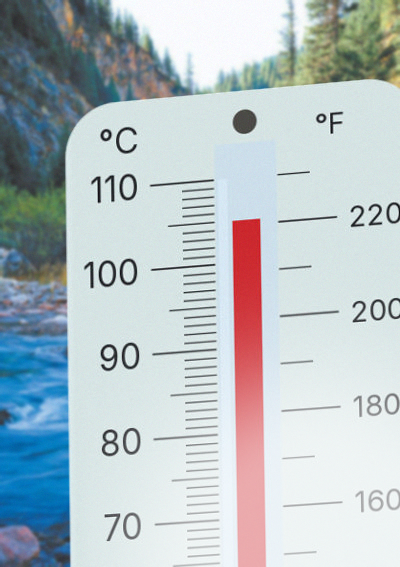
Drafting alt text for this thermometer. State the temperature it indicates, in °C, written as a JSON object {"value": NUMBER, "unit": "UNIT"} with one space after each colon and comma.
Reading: {"value": 105, "unit": "°C"}
